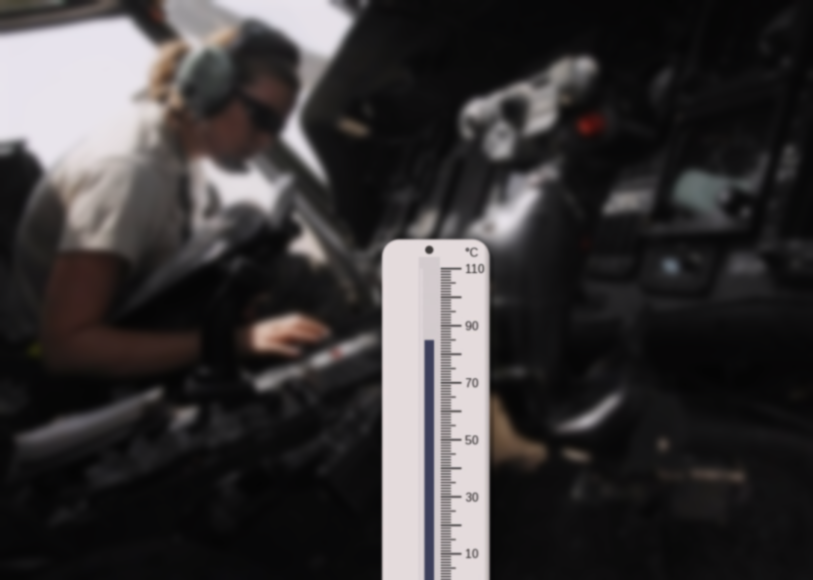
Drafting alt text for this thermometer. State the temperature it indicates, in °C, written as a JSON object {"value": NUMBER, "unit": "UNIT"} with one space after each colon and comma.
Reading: {"value": 85, "unit": "°C"}
